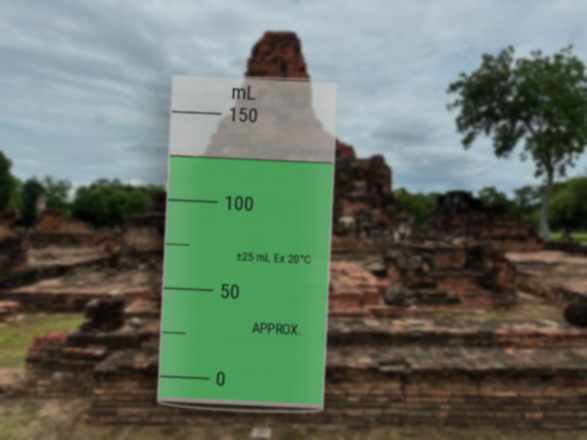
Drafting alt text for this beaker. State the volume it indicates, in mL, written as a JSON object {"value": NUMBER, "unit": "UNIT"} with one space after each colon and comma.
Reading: {"value": 125, "unit": "mL"}
